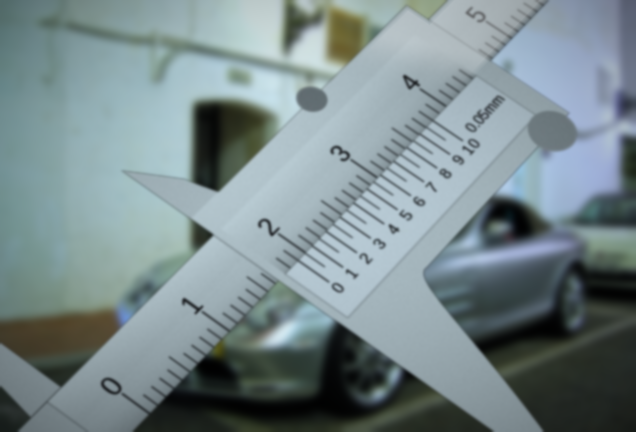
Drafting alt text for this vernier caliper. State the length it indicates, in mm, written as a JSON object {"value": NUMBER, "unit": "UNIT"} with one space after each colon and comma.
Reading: {"value": 19.0, "unit": "mm"}
